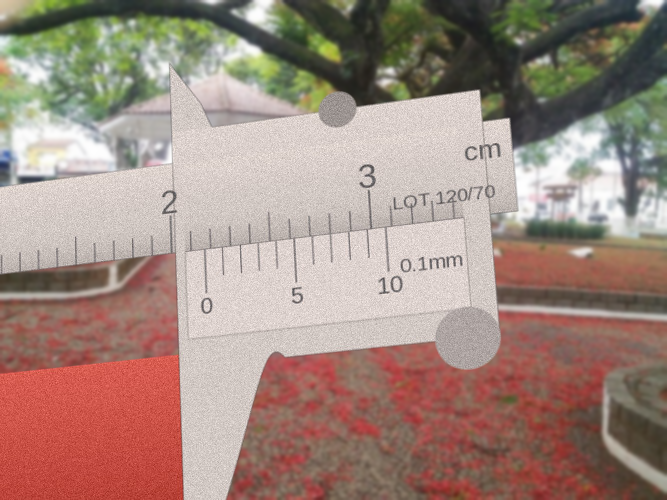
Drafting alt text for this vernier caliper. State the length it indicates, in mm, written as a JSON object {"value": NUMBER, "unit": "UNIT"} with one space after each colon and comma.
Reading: {"value": 21.7, "unit": "mm"}
